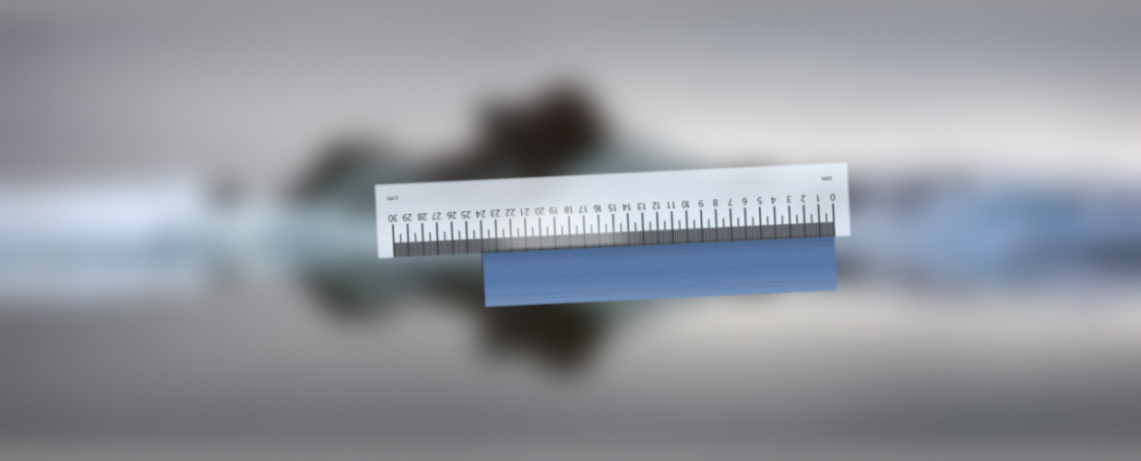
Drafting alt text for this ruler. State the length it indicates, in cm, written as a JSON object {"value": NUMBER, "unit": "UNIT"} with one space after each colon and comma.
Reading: {"value": 24, "unit": "cm"}
